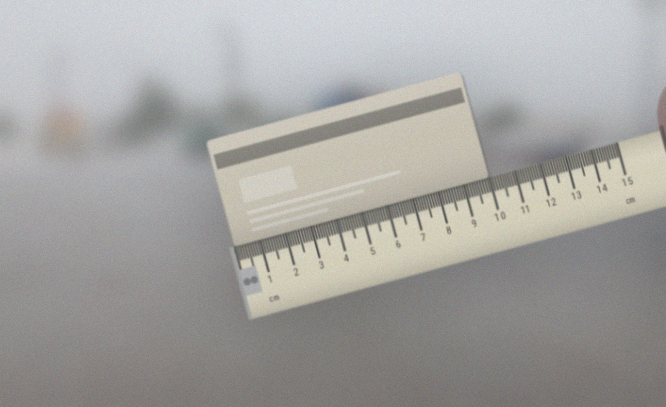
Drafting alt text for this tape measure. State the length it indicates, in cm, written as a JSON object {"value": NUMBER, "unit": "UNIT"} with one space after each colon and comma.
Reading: {"value": 10, "unit": "cm"}
